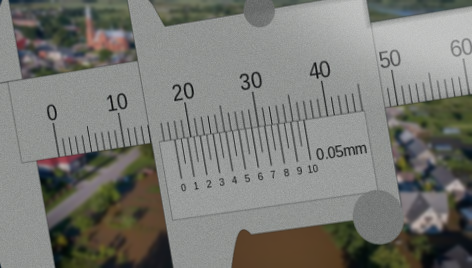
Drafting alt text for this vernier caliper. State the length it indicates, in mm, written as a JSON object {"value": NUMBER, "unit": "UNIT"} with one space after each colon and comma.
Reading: {"value": 17.6, "unit": "mm"}
